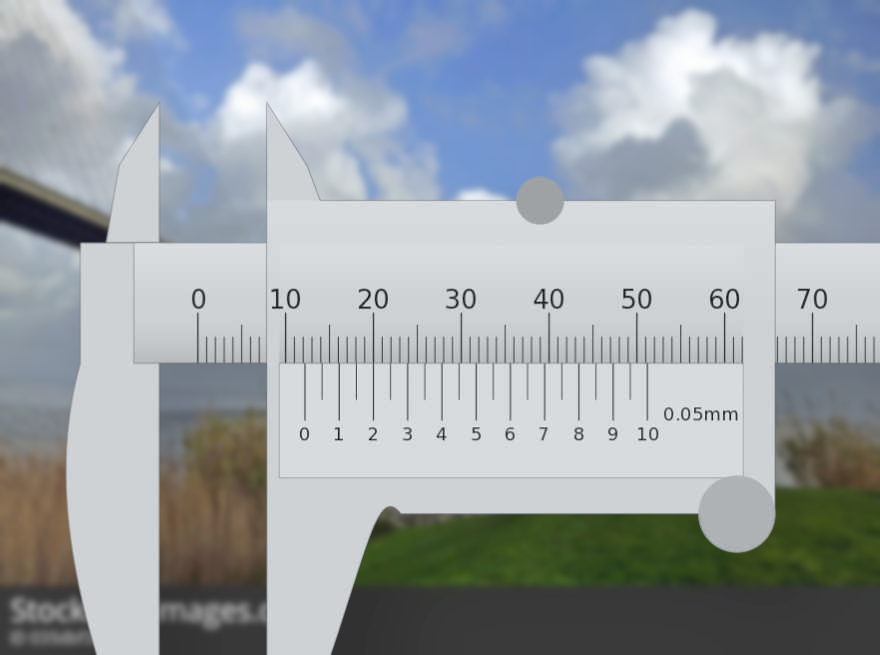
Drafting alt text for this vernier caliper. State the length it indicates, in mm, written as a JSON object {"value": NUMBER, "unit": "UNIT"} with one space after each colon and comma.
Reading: {"value": 12.2, "unit": "mm"}
